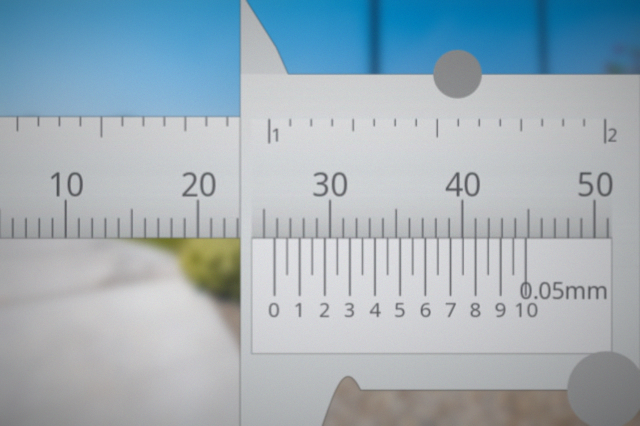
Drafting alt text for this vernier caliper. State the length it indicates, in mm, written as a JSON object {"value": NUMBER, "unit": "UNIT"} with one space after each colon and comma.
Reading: {"value": 25.8, "unit": "mm"}
